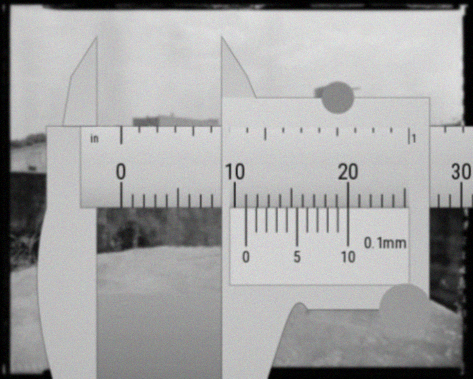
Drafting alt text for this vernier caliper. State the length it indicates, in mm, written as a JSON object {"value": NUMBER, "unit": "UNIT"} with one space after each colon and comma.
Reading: {"value": 11.0, "unit": "mm"}
